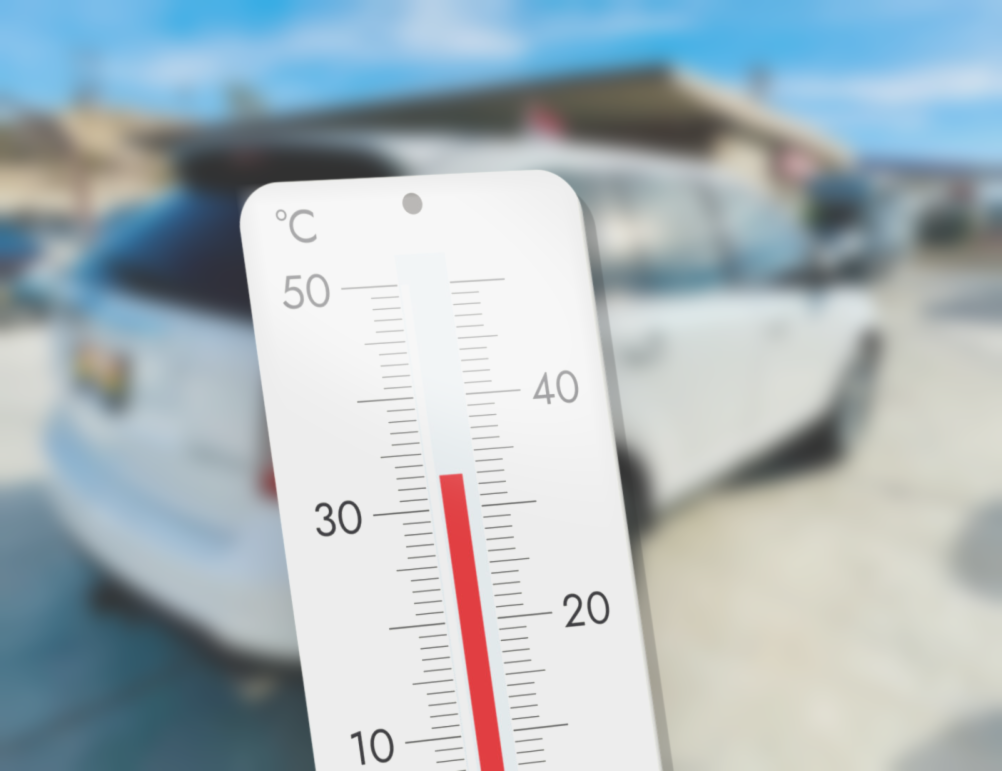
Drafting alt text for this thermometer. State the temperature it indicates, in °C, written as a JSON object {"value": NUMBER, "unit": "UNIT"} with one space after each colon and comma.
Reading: {"value": 33, "unit": "°C"}
